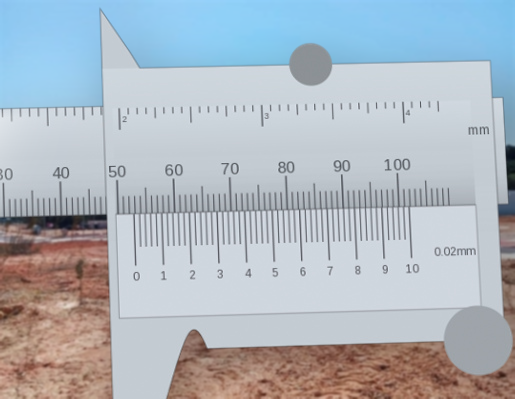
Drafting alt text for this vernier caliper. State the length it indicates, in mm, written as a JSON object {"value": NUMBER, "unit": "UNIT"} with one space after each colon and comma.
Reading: {"value": 52.8, "unit": "mm"}
